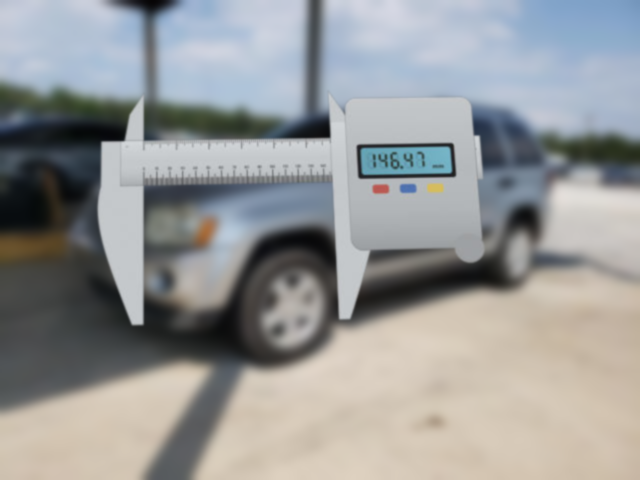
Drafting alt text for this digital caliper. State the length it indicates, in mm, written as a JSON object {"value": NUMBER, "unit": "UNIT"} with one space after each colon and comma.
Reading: {"value": 146.47, "unit": "mm"}
